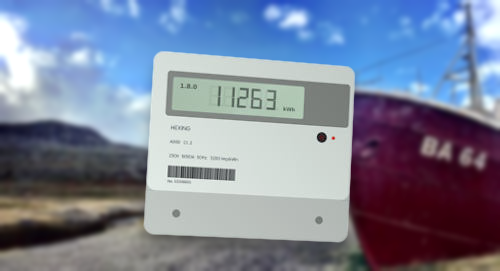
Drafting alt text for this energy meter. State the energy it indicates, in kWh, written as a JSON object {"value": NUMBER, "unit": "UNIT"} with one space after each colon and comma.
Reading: {"value": 11263, "unit": "kWh"}
